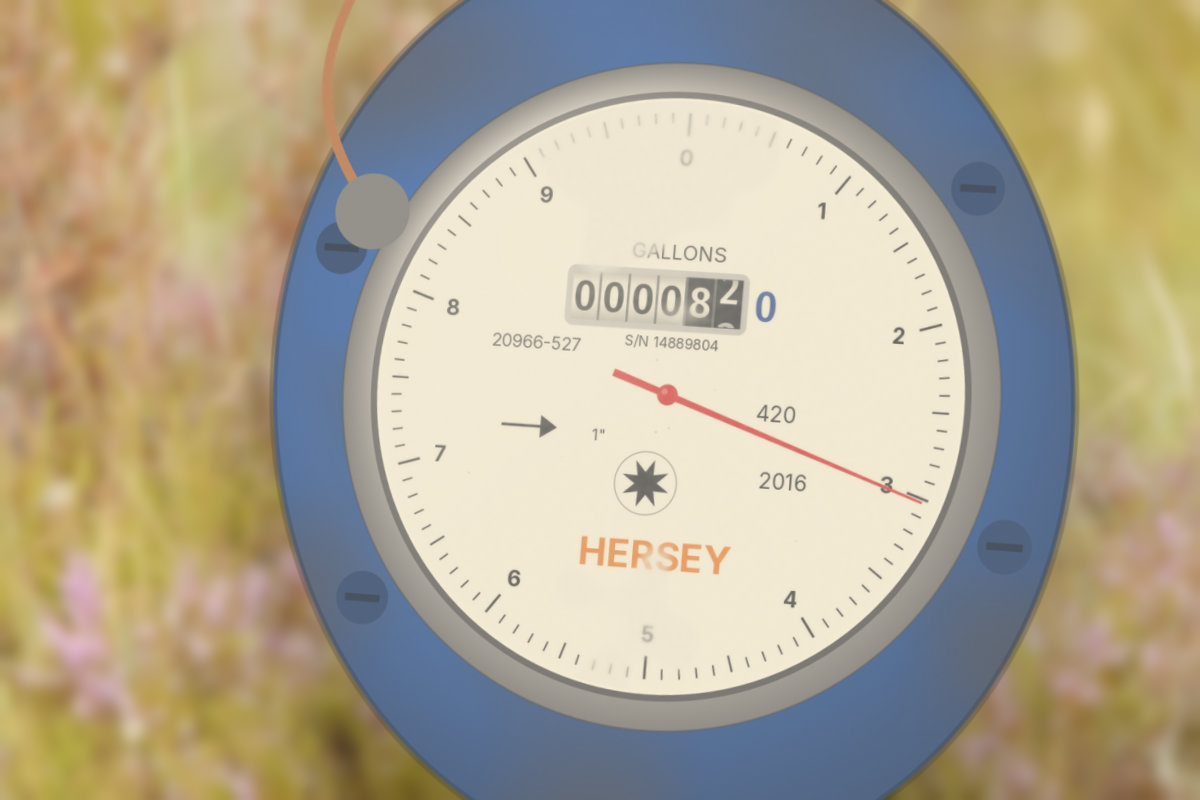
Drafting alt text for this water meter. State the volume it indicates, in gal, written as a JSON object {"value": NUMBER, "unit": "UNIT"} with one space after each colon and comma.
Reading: {"value": 823.0, "unit": "gal"}
